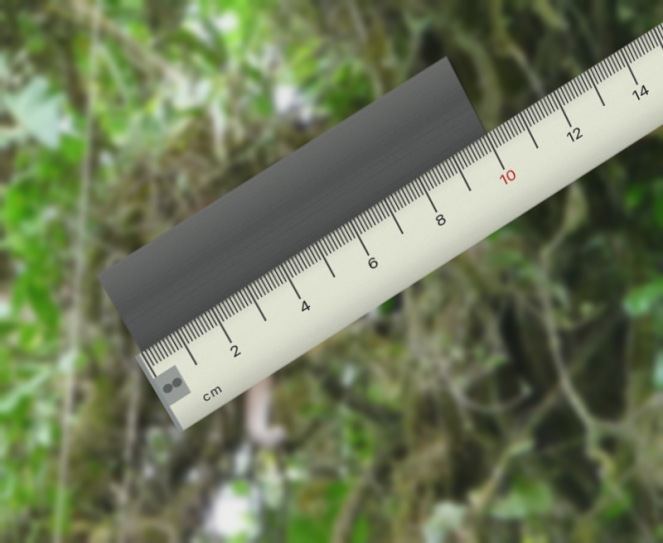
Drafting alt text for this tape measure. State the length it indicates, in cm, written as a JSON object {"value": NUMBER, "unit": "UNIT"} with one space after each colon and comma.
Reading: {"value": 10, "unit": "cm"}
